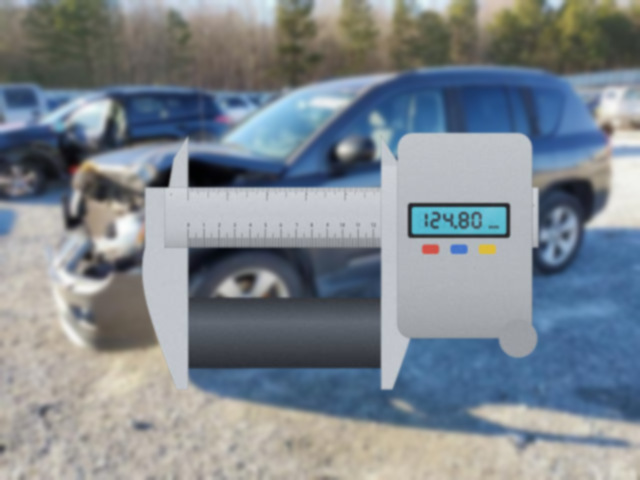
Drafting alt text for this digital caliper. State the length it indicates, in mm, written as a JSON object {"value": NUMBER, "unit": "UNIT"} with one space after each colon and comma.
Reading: {"value": 124.80, "unit": "mm"}
